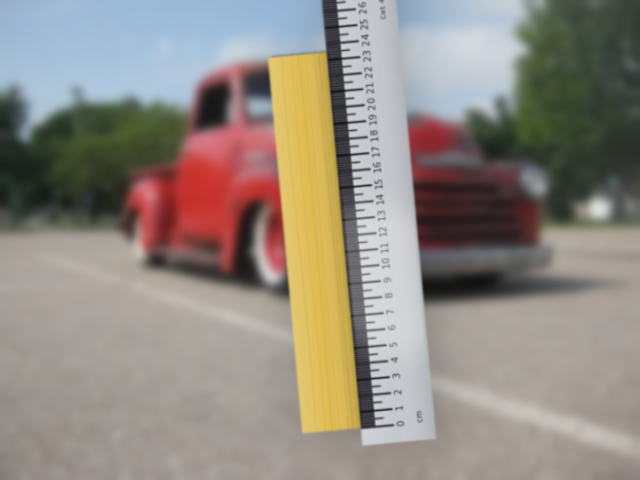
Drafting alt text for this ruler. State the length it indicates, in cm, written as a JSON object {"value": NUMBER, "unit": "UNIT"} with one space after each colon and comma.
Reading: {"value": 23.5, "unit": "cm"}
